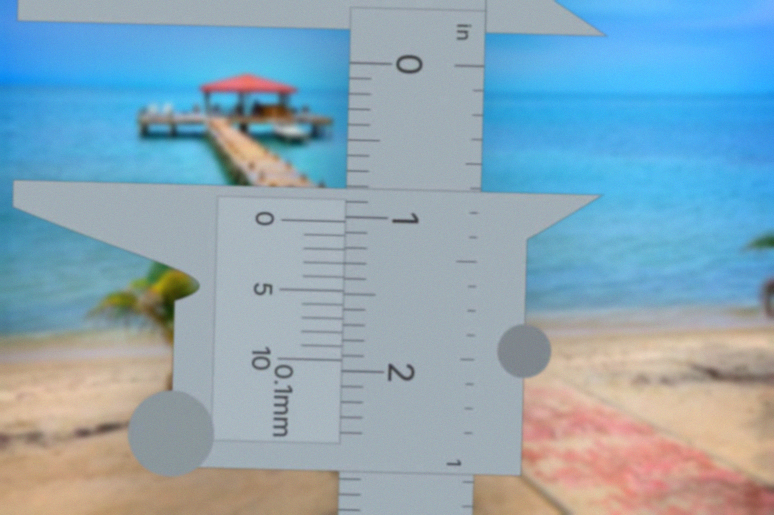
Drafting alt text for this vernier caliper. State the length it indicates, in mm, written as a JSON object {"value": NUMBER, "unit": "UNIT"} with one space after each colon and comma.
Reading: {"value": 10.3, "unit": "mm"}
